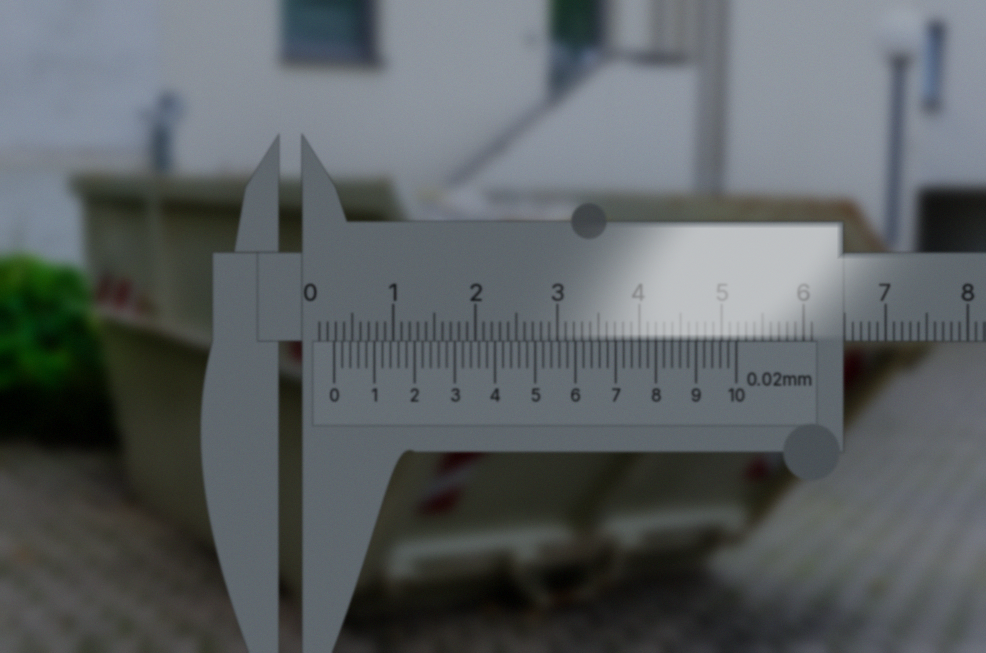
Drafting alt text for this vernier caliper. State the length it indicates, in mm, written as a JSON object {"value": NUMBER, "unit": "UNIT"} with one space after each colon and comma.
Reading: {"value": 2.8, "unit": "mm"}
